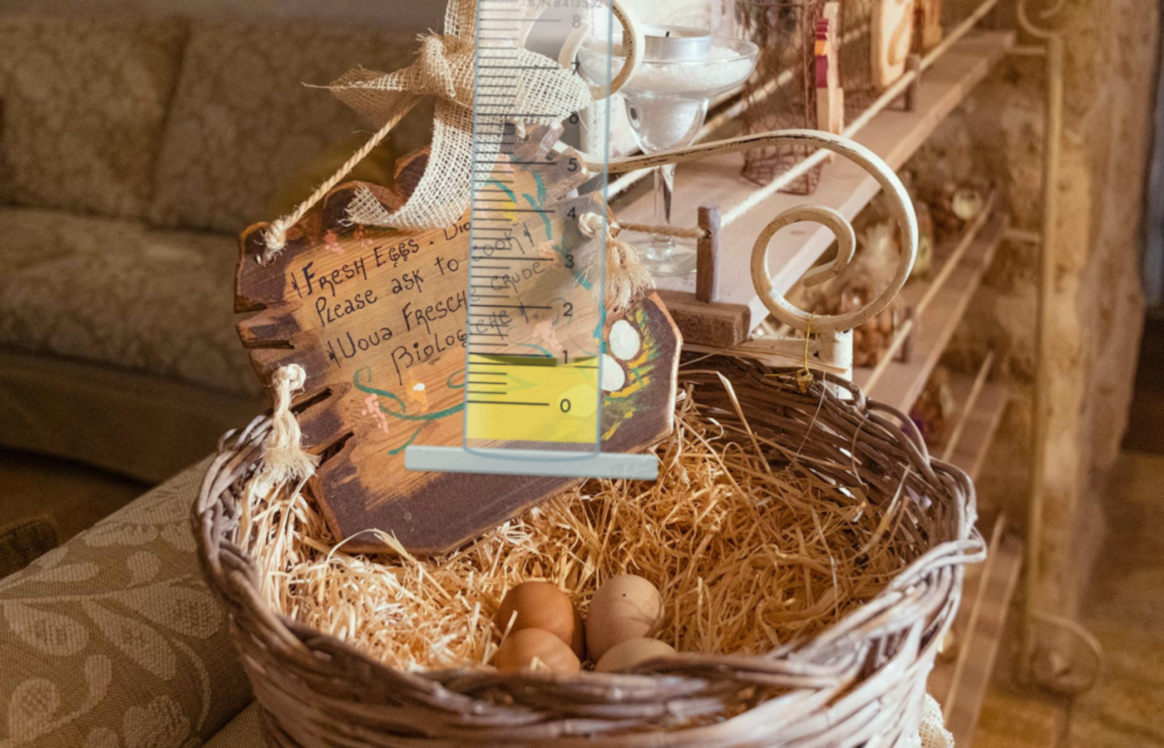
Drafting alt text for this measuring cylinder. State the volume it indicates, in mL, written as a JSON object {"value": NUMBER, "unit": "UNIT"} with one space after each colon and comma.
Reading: {"value": 0.8, "unit": "mL"}
